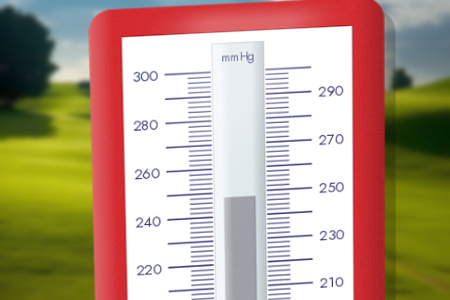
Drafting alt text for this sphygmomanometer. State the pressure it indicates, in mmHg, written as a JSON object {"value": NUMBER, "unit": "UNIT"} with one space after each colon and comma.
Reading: {"value": 248, "unit": "mmHg"}
